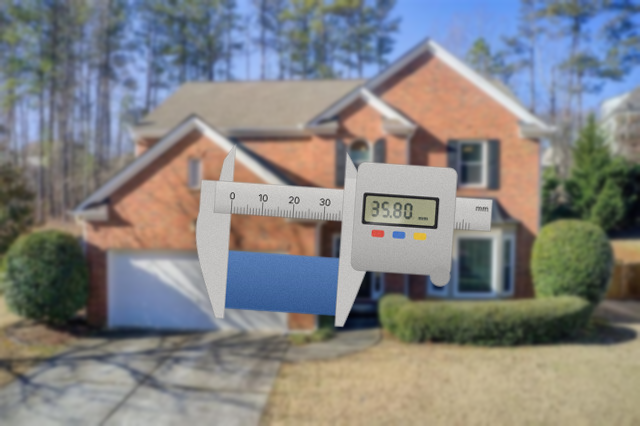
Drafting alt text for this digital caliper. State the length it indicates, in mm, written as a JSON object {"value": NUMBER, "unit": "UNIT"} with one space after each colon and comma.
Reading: {"value": 35.80, "unit": "mm"}
